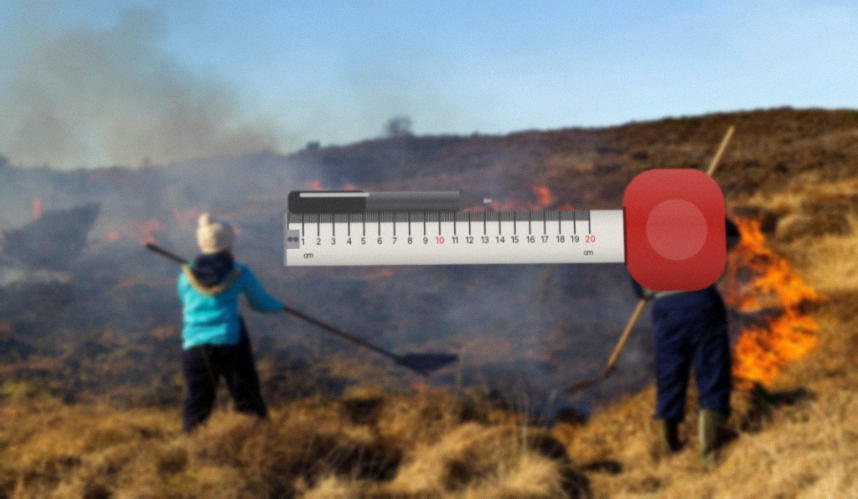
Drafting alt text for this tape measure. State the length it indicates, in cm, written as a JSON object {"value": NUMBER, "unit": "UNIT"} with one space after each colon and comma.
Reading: {"value": 13.5, "unit": "cm"}
